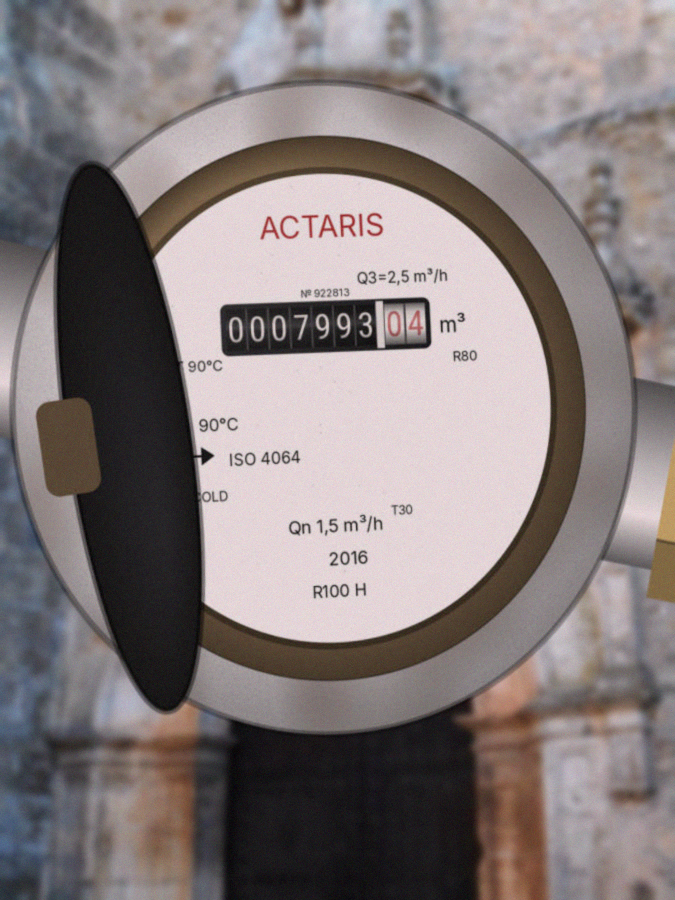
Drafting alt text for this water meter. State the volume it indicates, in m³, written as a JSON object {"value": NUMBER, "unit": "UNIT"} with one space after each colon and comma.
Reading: {"value": 7993.04, "unit": "m³"}
